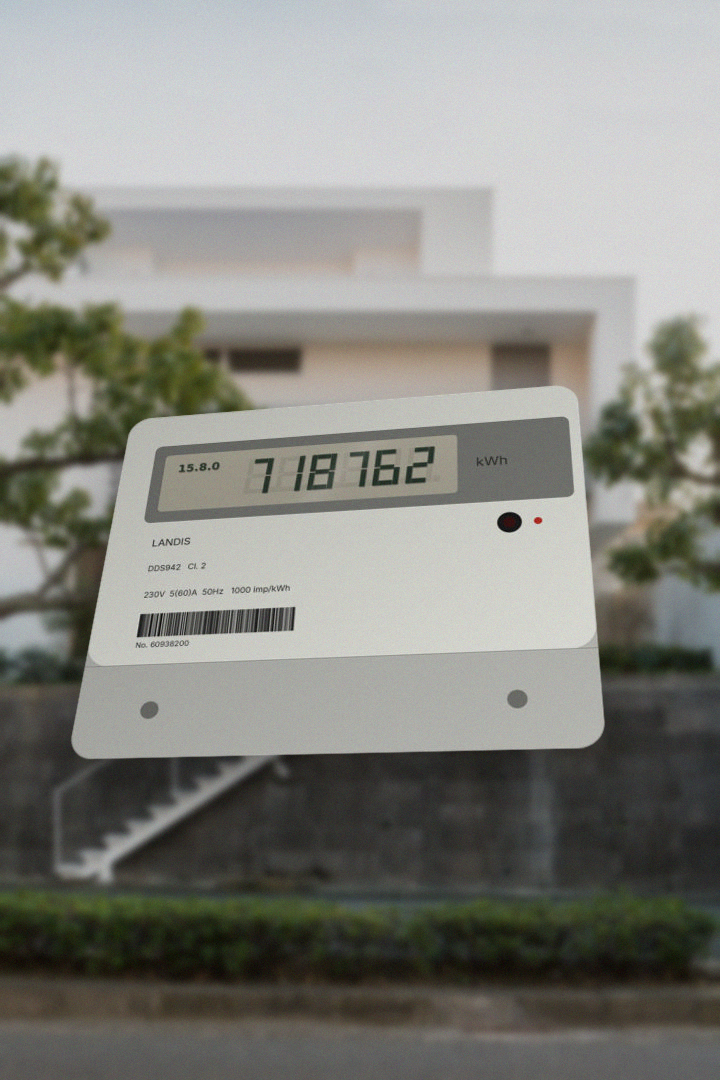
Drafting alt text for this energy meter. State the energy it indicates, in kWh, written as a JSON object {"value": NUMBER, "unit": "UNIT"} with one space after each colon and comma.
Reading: {"value": 718762, "unit": "kWh"}
